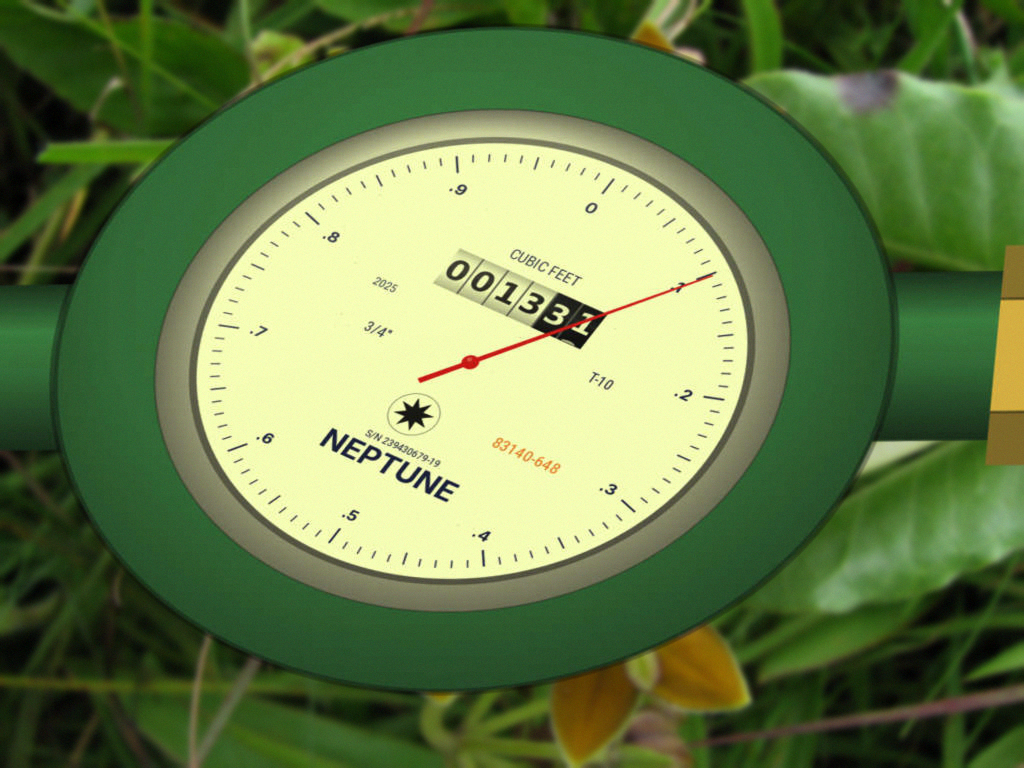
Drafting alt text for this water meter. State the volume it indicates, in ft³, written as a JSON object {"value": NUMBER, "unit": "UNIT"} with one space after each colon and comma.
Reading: {"value": 1331.10, "unit": "ft³"}
